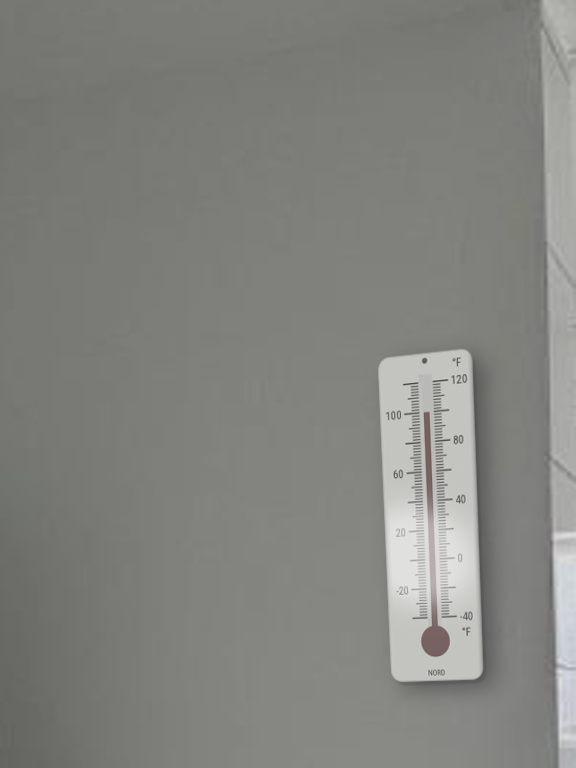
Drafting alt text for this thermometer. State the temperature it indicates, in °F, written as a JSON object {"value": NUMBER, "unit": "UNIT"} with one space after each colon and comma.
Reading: {"value": 100, "unit": "°F"}
